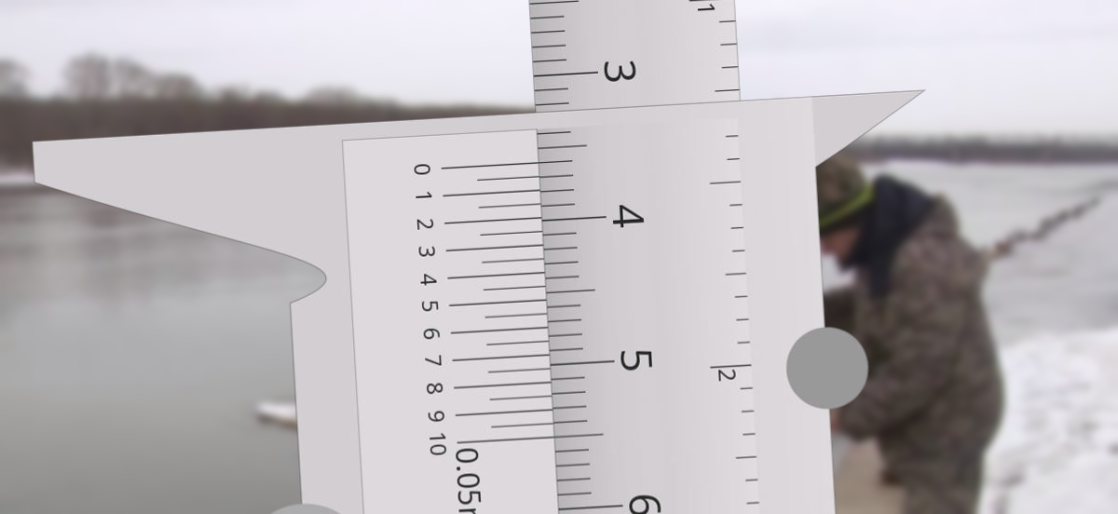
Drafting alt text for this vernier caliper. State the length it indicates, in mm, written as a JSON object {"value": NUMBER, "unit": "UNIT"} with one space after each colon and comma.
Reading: {"value": 36.0, "unit": "mm"}
